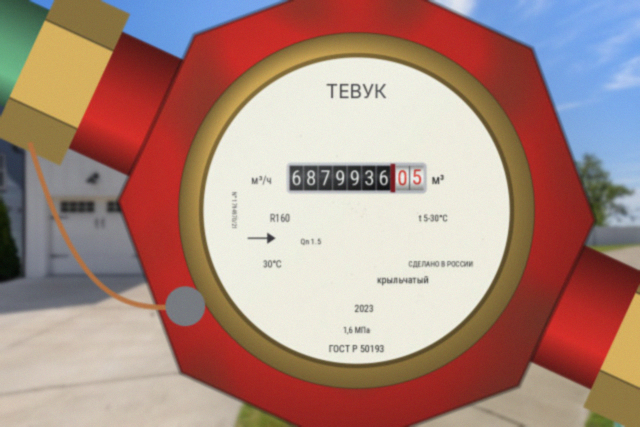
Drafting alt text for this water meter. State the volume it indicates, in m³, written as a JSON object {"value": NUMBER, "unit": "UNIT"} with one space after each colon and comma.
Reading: {"value": 6879936.05, "unit": "m³"}
